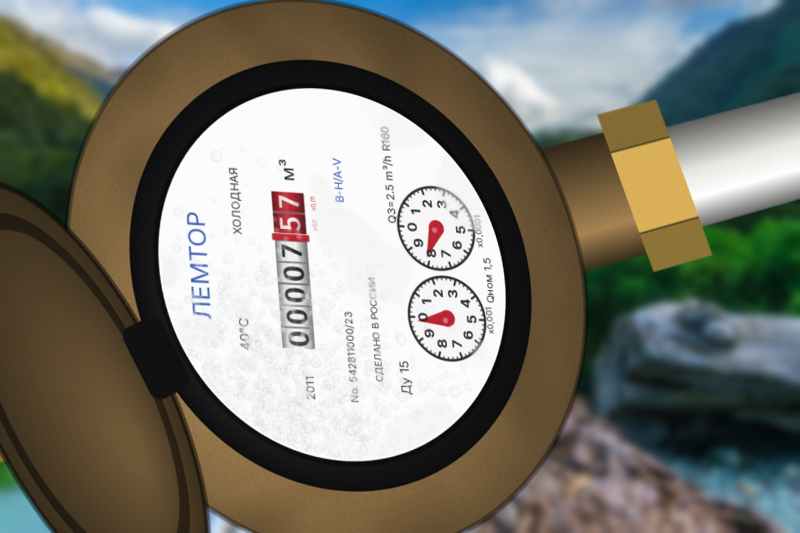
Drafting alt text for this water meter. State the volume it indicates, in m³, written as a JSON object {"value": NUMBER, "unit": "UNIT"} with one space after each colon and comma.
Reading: {"value": 7.5698, "unit": "m³"}
